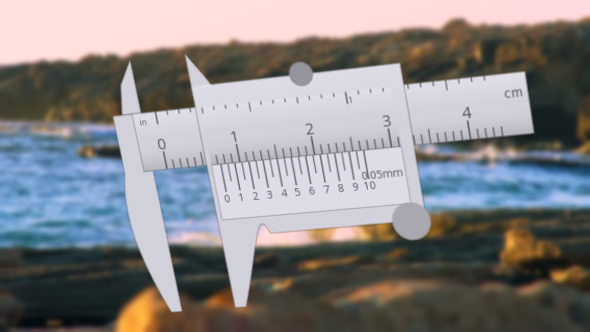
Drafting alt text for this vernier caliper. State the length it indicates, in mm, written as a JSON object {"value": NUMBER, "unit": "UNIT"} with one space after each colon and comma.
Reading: {"value": 7.4, "unit": "mm"}
